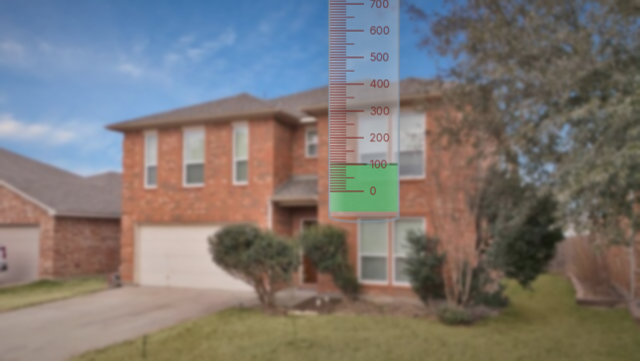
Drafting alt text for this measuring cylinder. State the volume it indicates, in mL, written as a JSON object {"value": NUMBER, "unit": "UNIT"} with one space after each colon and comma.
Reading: {"value": 100, "unit": "mL"}
